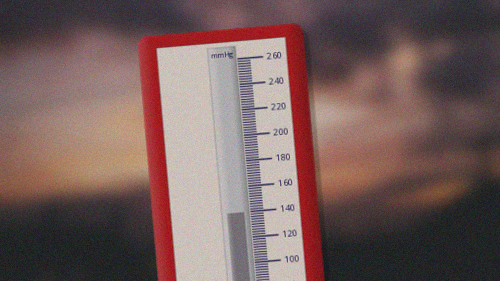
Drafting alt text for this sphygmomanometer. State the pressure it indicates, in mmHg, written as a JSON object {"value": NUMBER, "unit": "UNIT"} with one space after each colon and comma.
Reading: {"value": 140, "unit": "mmHg"}
